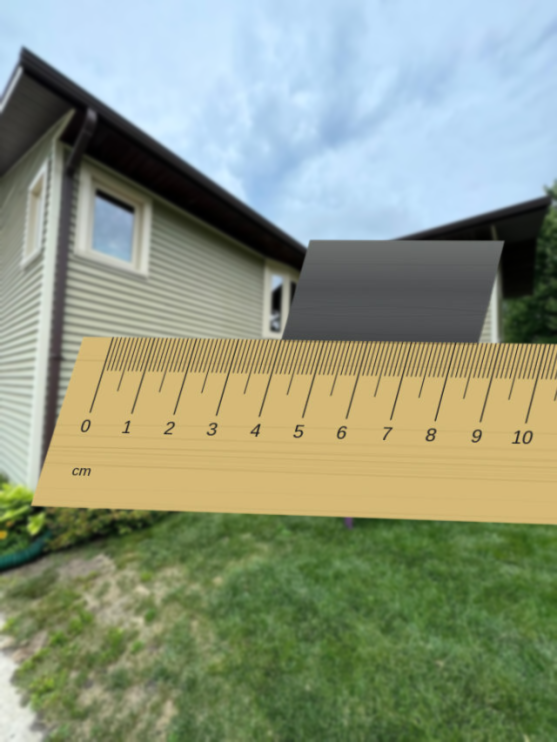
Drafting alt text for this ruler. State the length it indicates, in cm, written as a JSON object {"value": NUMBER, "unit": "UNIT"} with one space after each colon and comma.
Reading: {"value": 4.5, "unit": "cm"}
